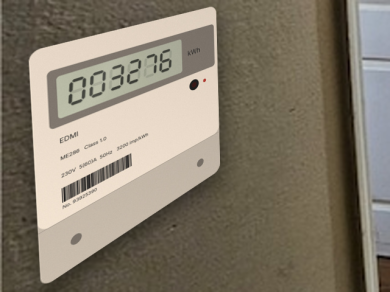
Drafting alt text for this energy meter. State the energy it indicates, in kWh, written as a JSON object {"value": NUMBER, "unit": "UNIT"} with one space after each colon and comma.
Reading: {"value": 3276, "unit": "kWh"}
